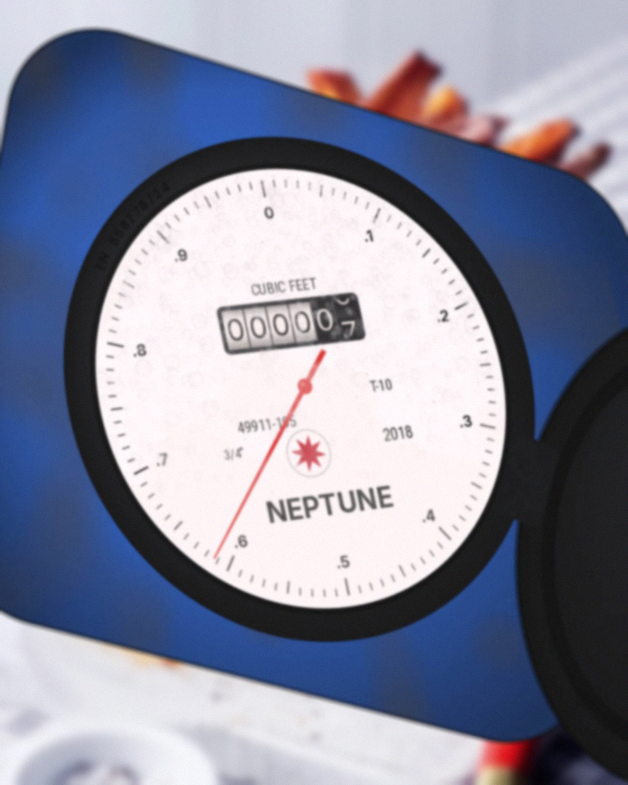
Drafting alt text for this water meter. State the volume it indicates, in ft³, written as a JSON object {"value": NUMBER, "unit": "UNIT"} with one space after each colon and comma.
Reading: {"value": 6.61, "unit": "ft³"}
